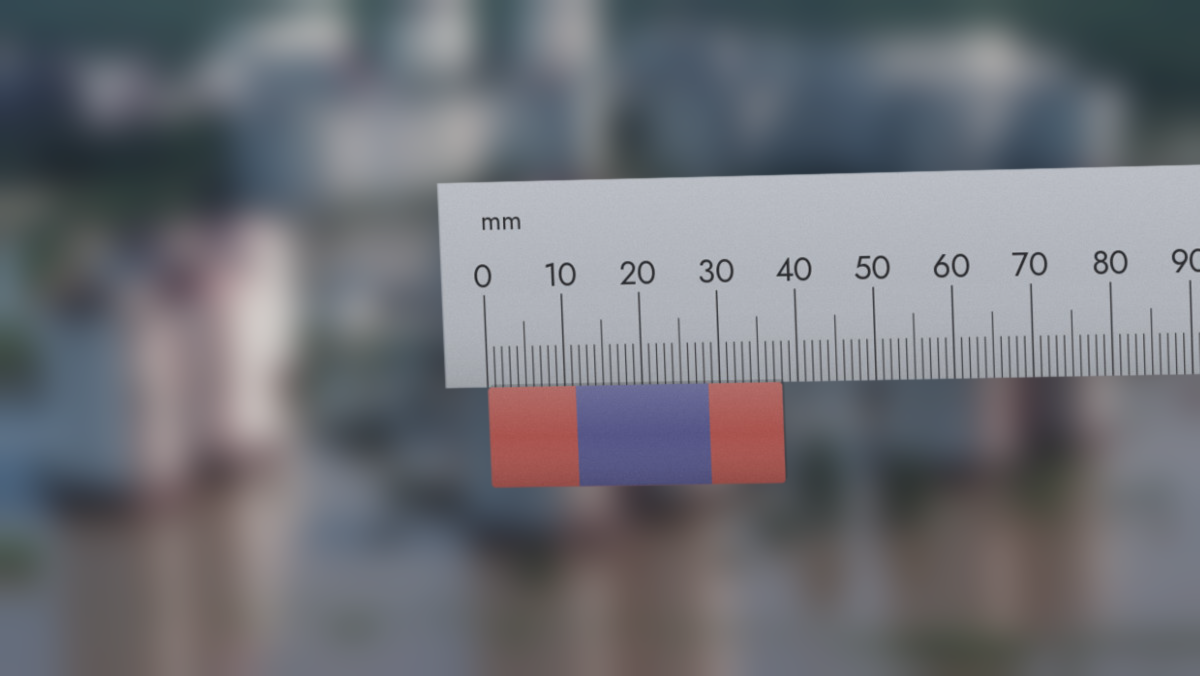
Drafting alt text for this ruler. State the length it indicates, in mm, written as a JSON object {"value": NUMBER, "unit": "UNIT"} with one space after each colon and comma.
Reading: {"value": 38, "unit": "mm"}
